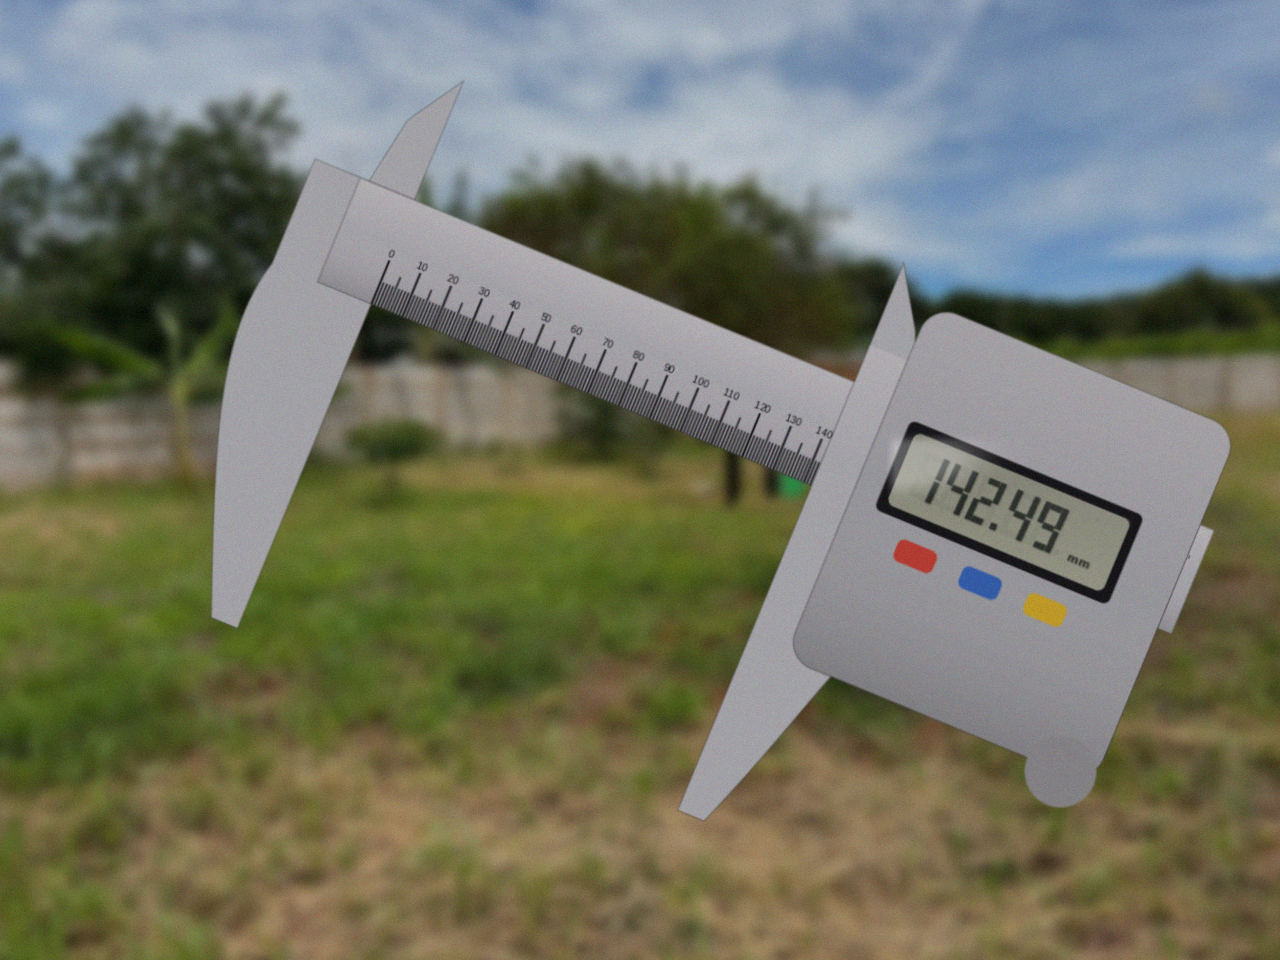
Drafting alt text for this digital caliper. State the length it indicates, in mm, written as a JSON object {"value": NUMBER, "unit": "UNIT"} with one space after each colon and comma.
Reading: {"value": 142.49, "unit": "mm"}
